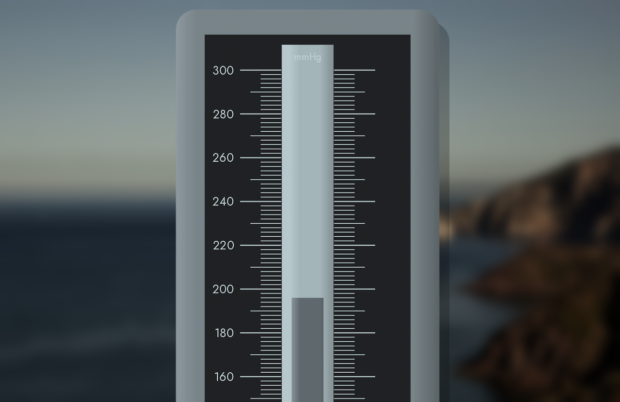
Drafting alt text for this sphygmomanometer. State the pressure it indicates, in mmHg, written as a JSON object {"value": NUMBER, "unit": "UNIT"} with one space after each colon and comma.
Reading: {"value": 196, "unit": "mmHg"}
